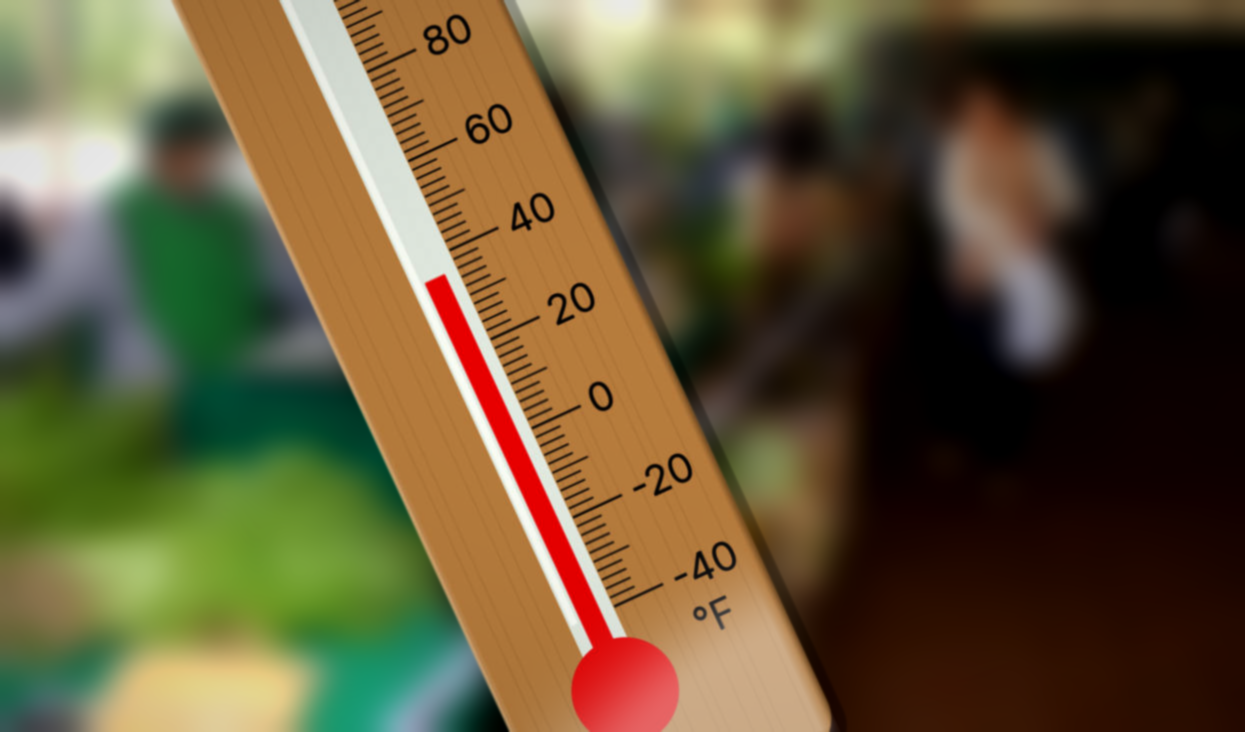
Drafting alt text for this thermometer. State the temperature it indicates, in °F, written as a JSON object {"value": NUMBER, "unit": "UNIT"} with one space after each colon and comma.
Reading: {"value": 36, "unit": "°F"}
